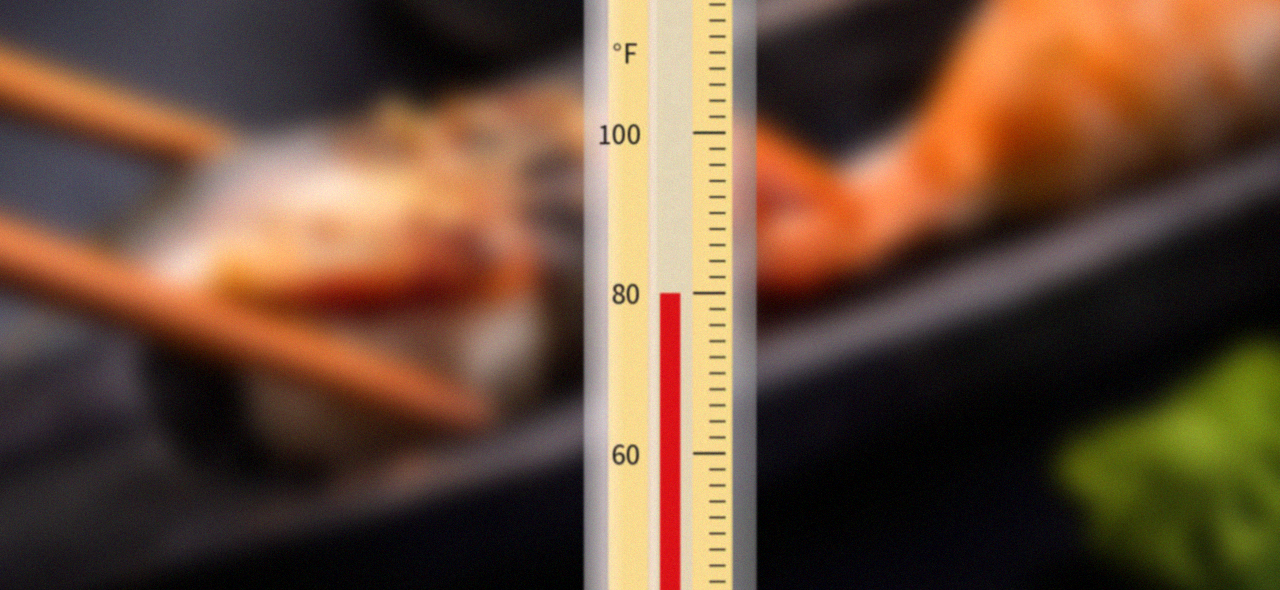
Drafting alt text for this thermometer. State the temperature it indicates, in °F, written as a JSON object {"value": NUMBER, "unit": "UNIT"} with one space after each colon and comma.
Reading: {"value": 80, "unit": "°F"}
